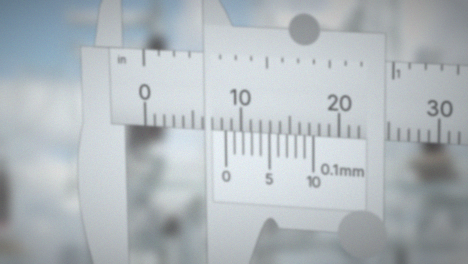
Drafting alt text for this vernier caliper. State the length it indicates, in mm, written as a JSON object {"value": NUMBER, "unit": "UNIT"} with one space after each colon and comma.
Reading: {"value": 8.4, "unit": "mm"}
